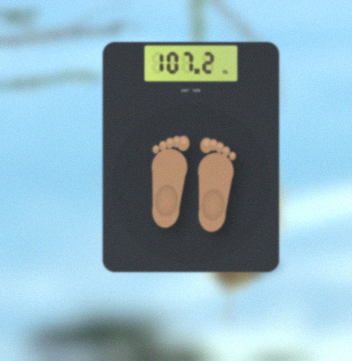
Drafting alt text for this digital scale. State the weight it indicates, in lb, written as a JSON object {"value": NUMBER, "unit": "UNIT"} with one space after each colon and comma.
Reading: {"value": 107.2, "unit": "lb"}
